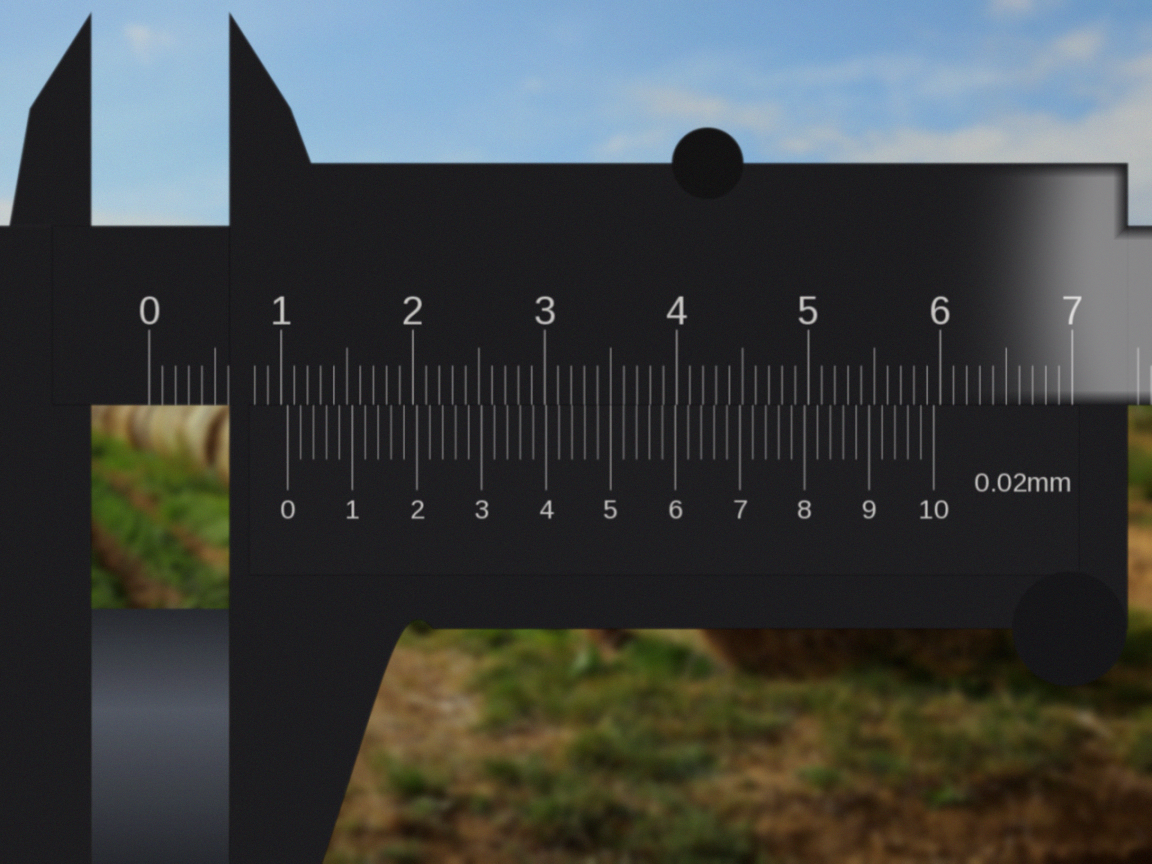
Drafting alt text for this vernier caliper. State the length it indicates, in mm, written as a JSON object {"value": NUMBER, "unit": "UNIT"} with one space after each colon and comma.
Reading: {"value": 10.5, "unit": "mm"}
